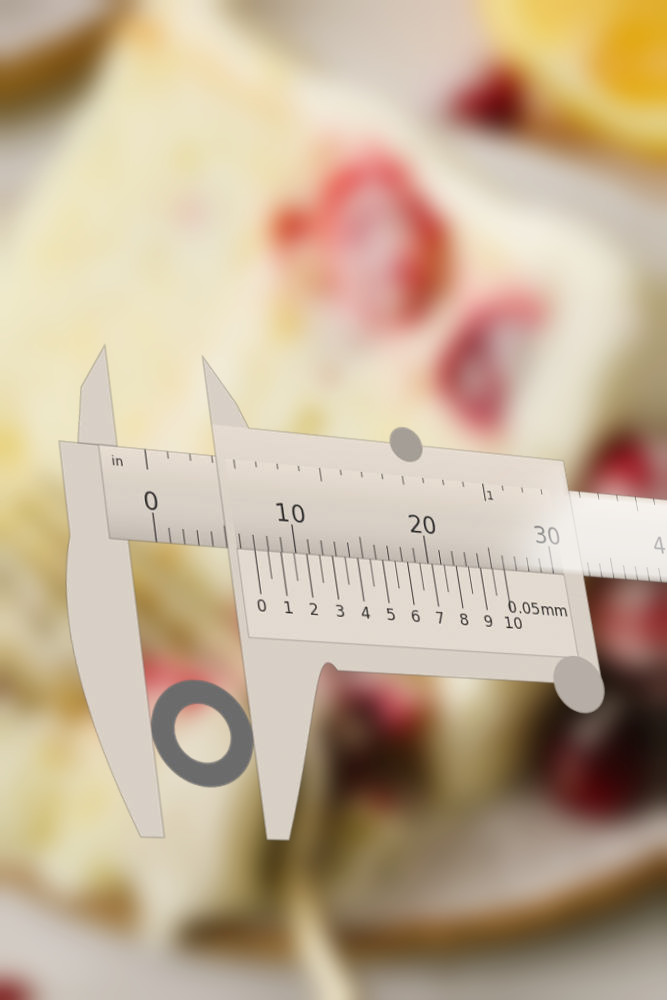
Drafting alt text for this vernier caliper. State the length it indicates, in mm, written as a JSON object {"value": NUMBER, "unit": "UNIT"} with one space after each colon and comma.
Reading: {"value": 7.0, "unit": "mm"}
